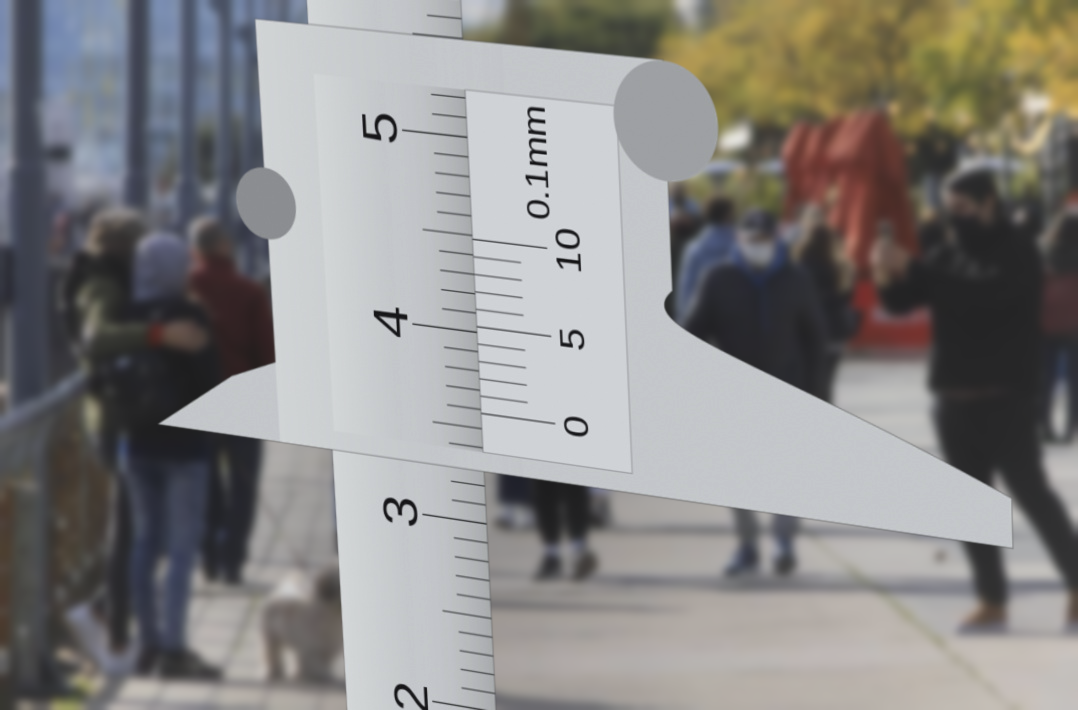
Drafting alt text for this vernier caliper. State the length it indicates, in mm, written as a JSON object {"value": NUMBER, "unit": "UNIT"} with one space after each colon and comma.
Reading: {"value": 35.8, "unit": "mm"}
